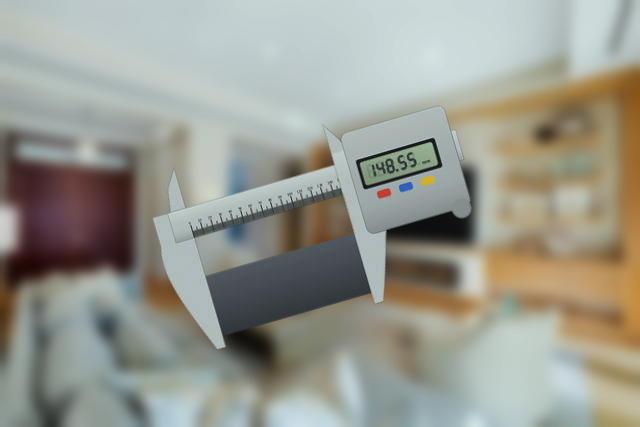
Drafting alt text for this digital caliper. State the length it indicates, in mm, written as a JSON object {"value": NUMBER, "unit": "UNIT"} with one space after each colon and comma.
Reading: {"value": 148.55, "unit": "mm"}
